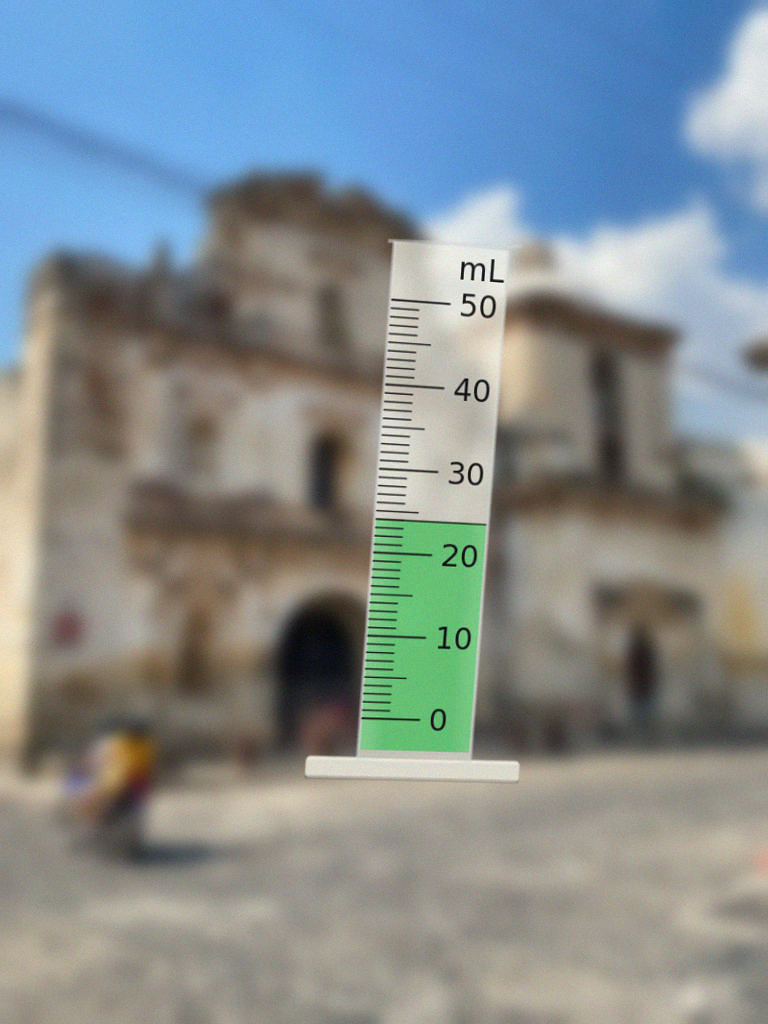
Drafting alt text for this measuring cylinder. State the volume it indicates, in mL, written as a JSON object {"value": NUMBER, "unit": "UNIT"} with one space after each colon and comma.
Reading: {"value": 24, "unit": "mL"}
